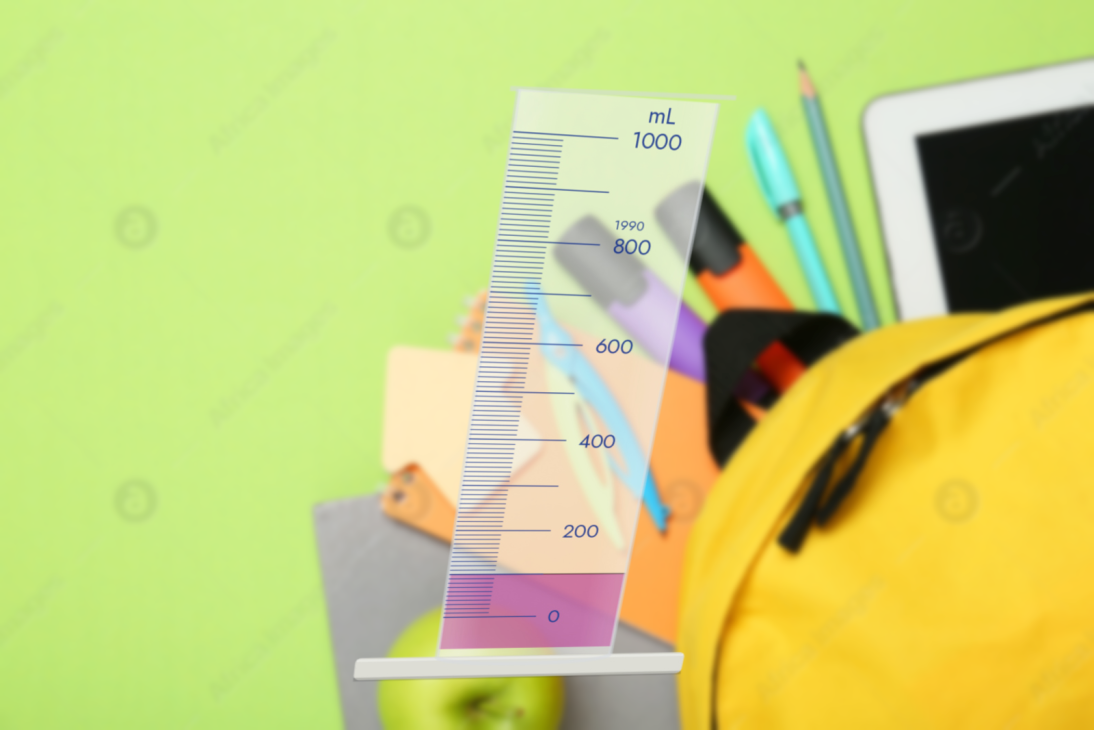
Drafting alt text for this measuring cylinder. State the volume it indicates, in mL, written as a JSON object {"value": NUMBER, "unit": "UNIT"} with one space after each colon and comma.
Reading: {"value": 100, "unit": "mL"}
